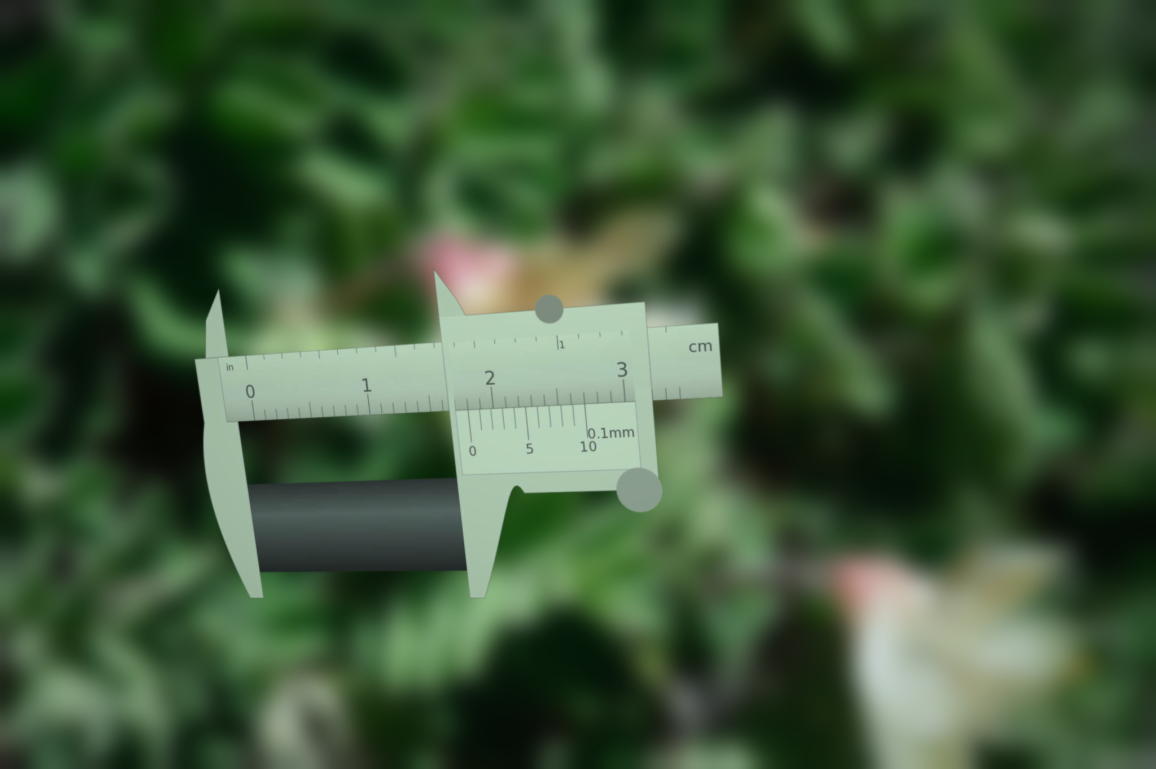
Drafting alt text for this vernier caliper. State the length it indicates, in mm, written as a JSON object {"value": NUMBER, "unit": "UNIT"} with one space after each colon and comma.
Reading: {"value": 18.0, "unit": "mm"}
